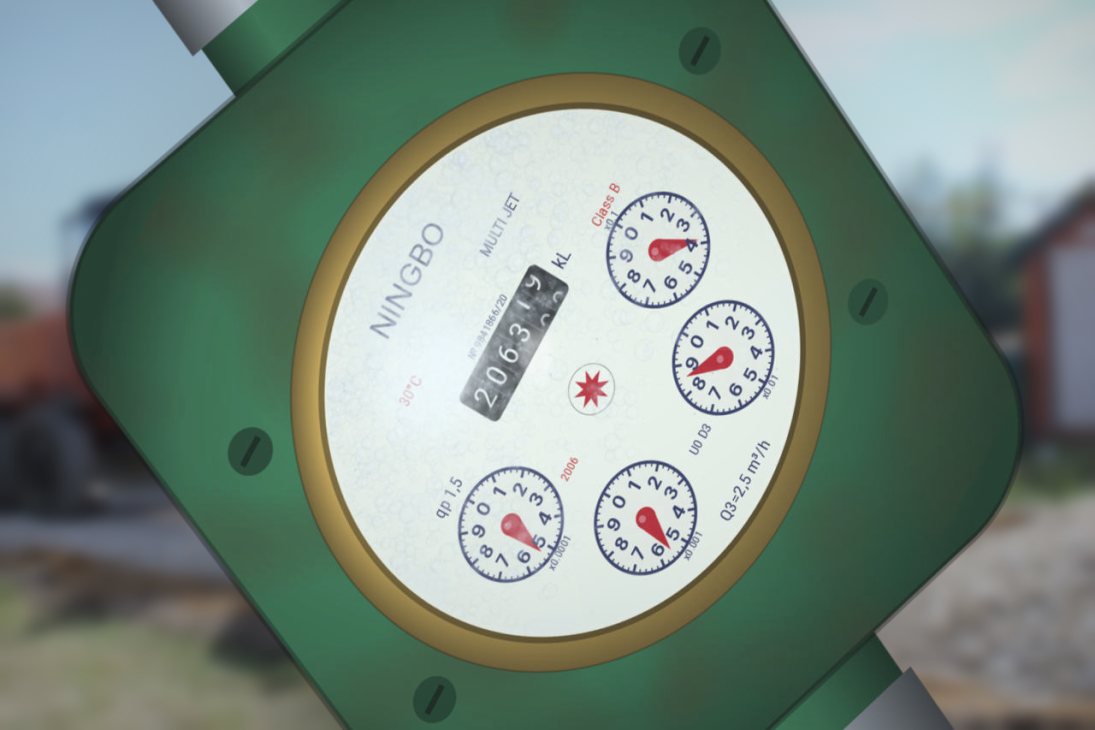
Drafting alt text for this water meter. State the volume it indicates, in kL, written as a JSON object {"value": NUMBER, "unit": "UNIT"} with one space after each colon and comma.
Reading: {"value": 206319.3855, "unit": "kL"}
